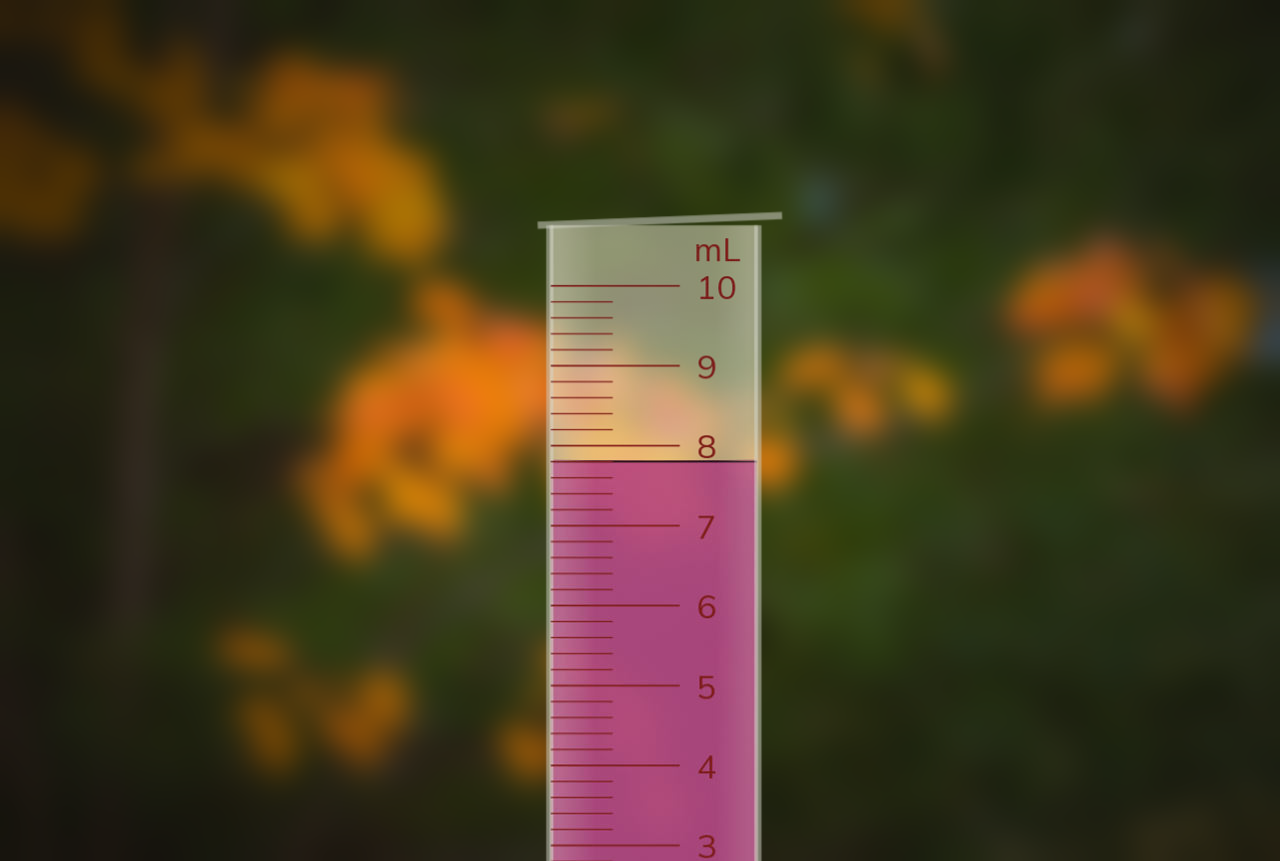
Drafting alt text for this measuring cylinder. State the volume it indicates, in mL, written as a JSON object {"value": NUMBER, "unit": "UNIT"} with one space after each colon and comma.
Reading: {"value": 7.8, "unit": "mL"}
